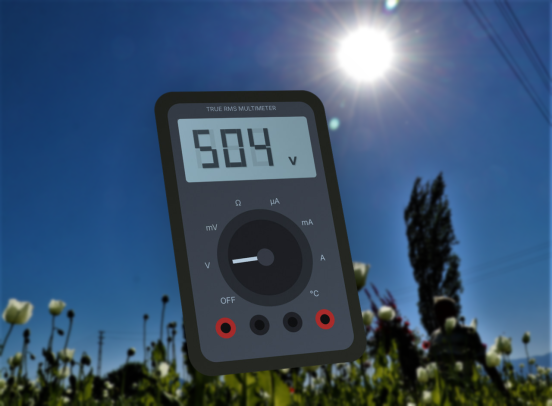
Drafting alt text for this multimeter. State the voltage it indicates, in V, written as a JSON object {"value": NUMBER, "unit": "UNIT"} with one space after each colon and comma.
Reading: {"value": 504, "unit": "V"}
